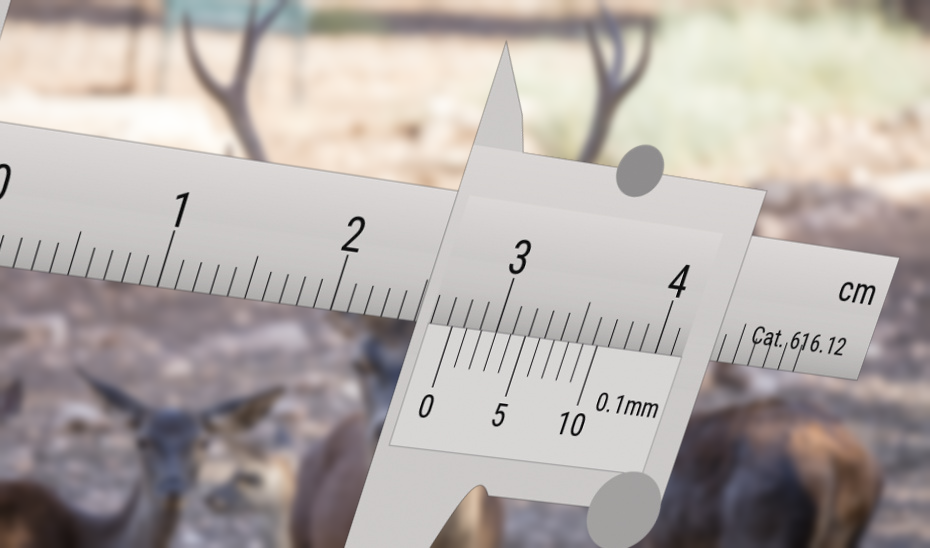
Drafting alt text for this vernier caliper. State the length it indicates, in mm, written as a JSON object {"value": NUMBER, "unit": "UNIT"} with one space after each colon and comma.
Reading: {"value": 27.3, "unit": "mm"}
